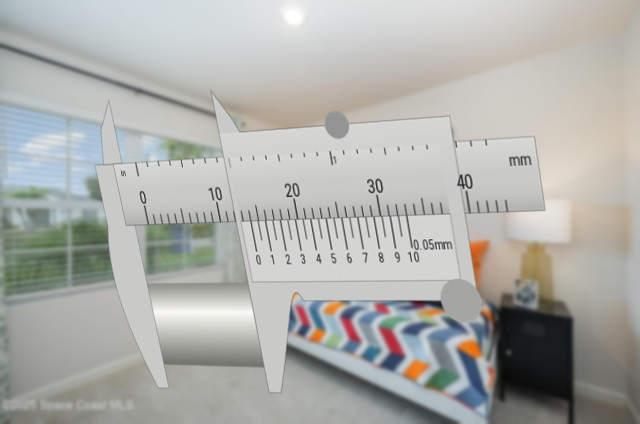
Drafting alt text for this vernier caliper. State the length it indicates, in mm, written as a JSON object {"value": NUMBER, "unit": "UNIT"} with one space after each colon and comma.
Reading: {"value": 14.0, "unit": "mm"}
